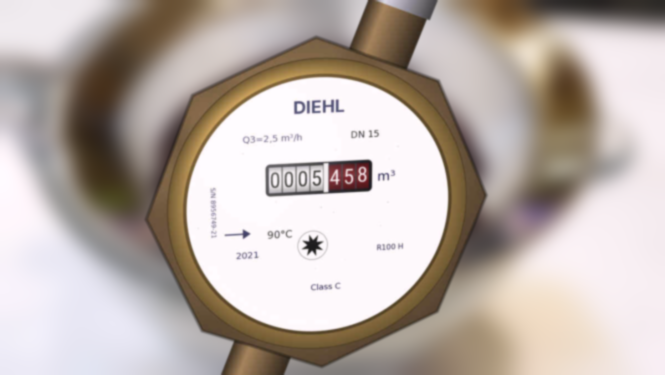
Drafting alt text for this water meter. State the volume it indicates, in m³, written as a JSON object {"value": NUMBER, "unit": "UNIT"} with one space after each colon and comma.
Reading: {"value": 5.458, "unit": "m³"}
